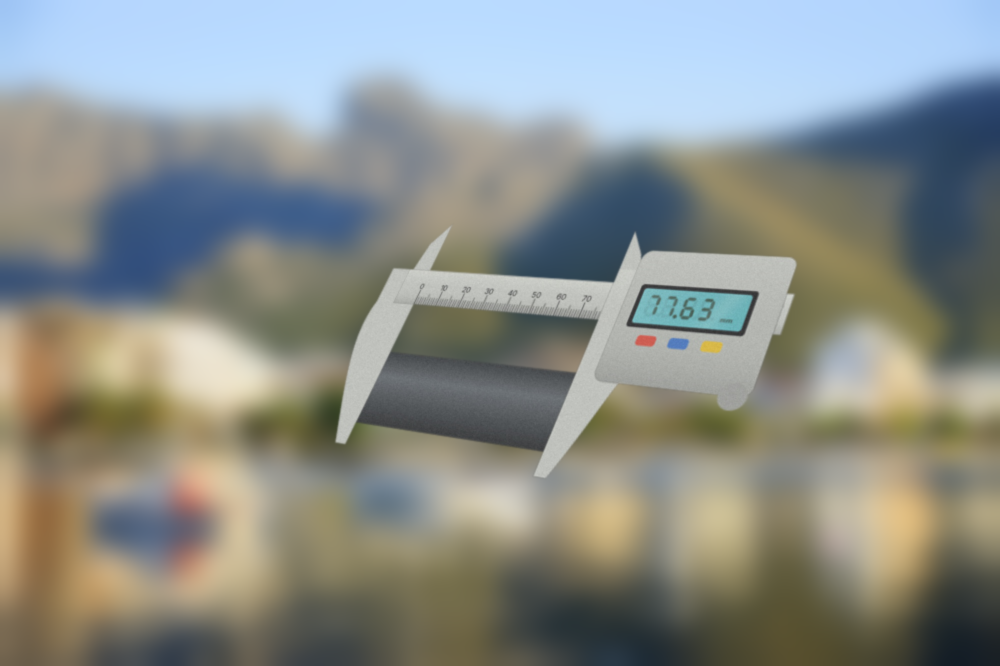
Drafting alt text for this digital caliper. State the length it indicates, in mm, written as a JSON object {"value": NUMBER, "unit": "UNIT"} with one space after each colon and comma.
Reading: {"value": 77.63, "unit": "mm"}
